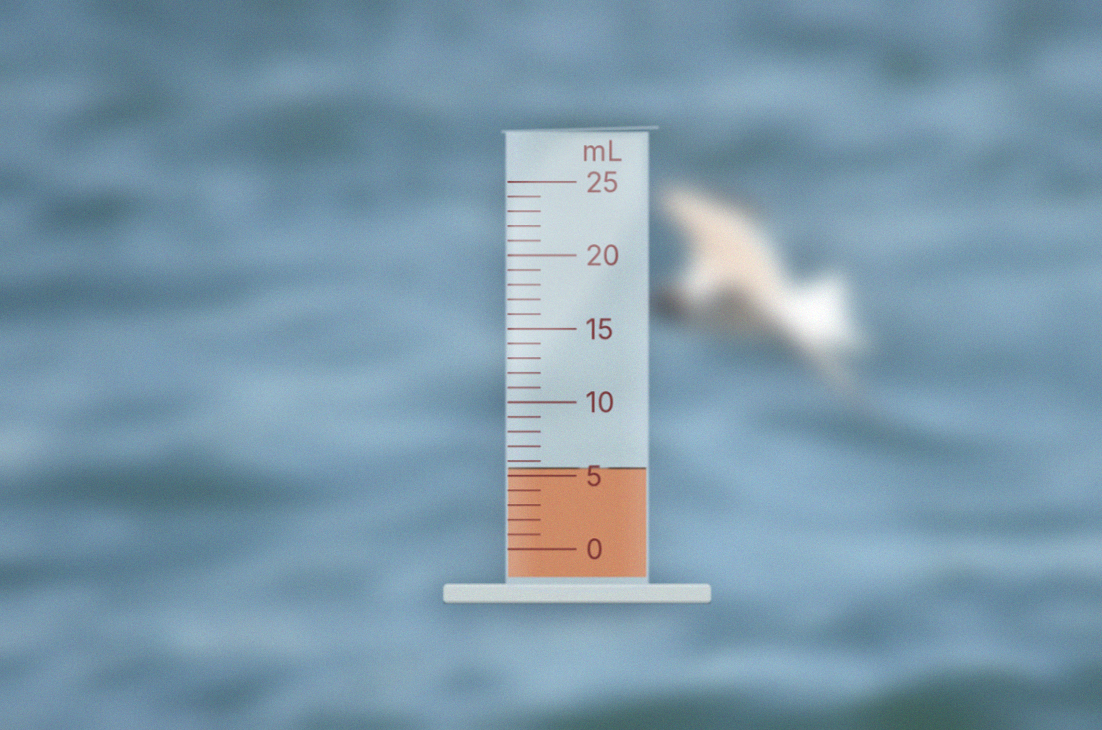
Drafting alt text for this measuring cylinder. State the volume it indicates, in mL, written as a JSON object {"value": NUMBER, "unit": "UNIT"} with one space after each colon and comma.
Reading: {"value": 5.5, "unit": "mL"}
